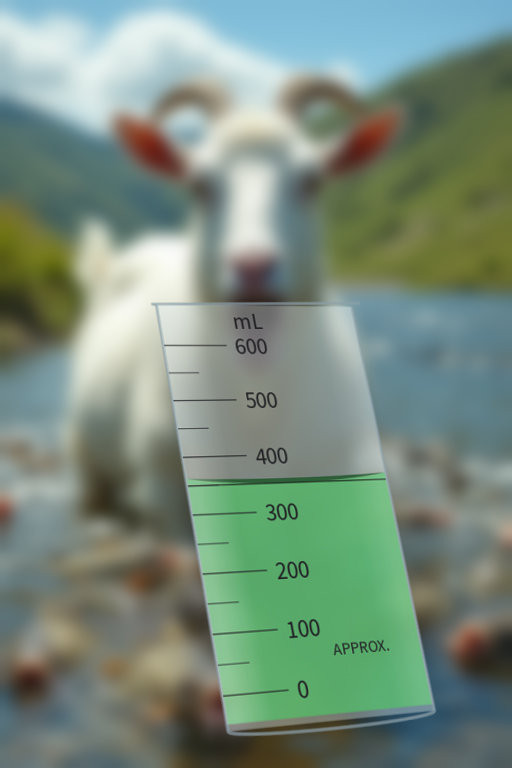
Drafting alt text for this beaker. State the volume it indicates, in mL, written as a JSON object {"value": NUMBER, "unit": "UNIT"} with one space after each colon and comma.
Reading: {"value": 350, "unit": "mL"}
